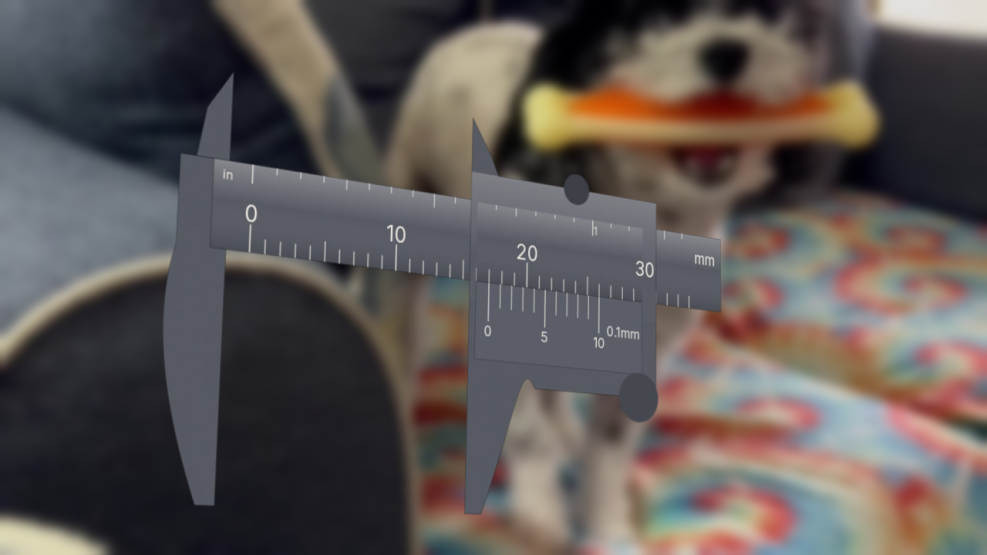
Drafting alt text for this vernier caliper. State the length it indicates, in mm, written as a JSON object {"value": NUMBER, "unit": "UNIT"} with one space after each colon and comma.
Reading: {"value": 17.0, "unit": "mm"}
